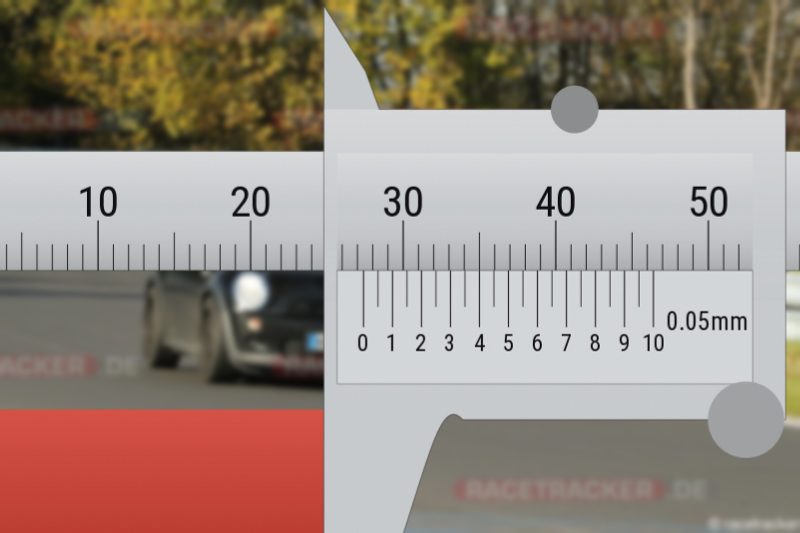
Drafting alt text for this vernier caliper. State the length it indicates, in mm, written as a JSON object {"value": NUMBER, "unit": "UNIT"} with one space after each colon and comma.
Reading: {"value": 27.4, "unit": "mm"}
